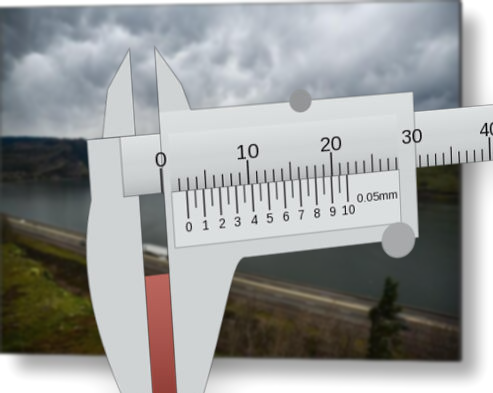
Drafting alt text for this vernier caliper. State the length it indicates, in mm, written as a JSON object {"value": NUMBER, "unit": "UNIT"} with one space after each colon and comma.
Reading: {"value": 2.8, "unit": "mm"}
